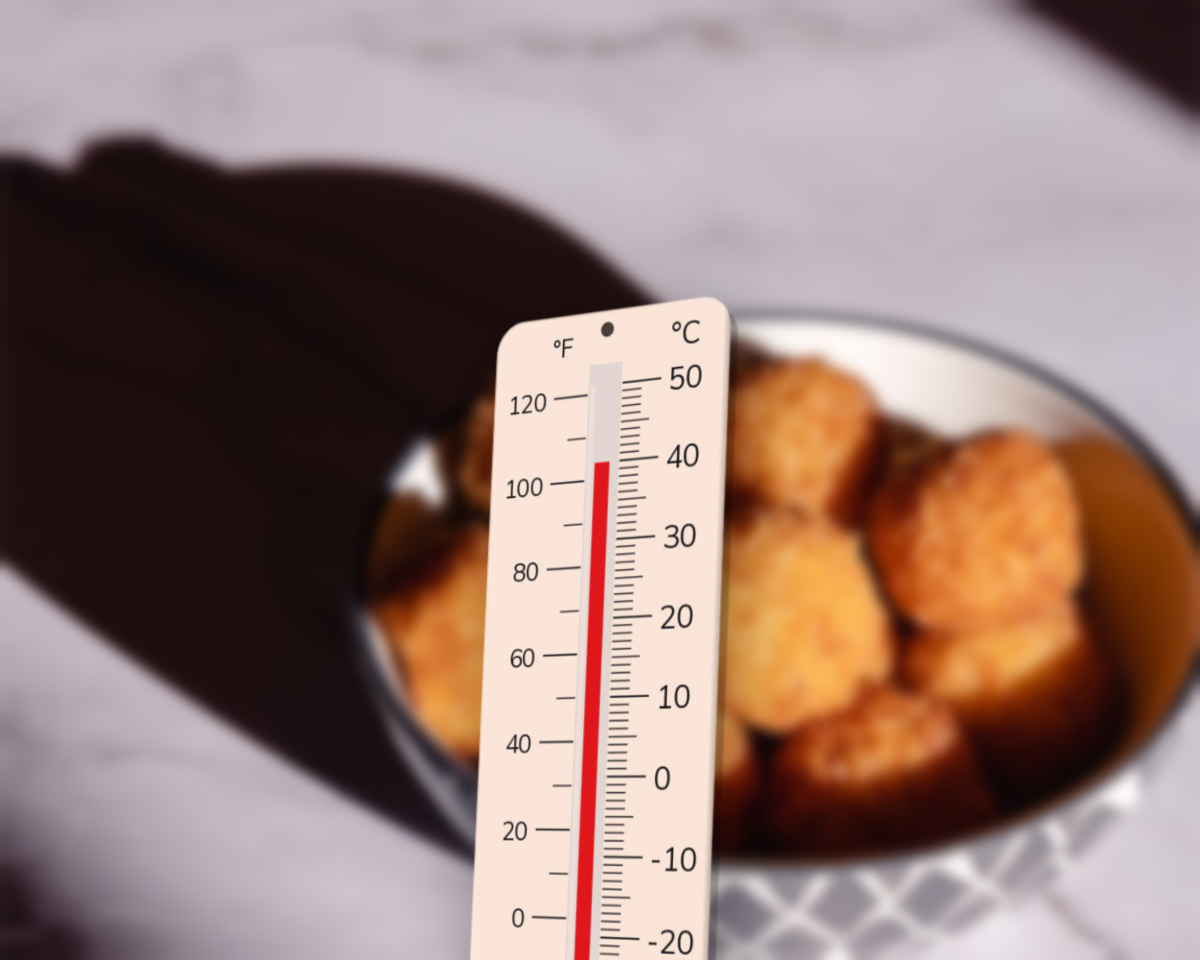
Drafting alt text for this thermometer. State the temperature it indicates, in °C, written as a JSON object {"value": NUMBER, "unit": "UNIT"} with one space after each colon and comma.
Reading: {"value": 40, "unit": "°C"}
